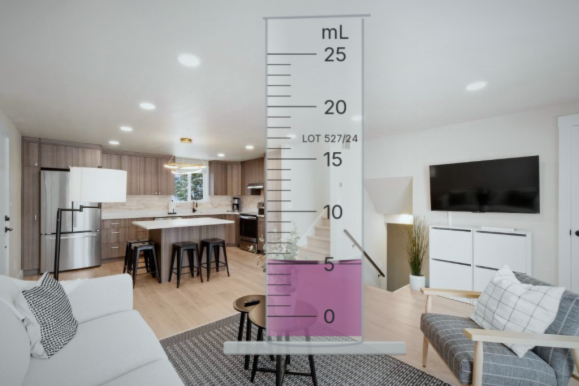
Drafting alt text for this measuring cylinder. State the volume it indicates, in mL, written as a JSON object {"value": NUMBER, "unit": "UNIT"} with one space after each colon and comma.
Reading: {"value": 5, "unit": "mL"}
